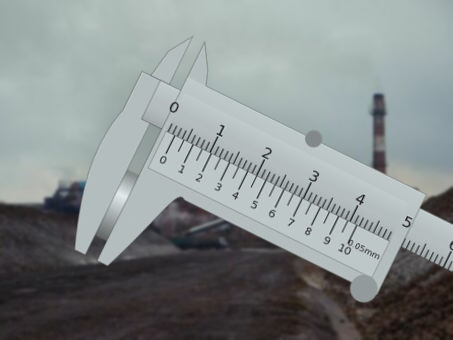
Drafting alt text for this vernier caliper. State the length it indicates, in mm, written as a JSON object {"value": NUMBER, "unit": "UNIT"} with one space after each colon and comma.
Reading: {"value": 2.5, "unit": "mm"}
